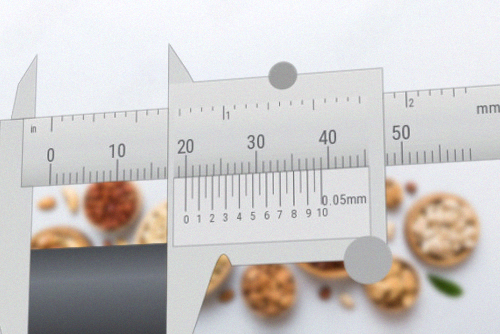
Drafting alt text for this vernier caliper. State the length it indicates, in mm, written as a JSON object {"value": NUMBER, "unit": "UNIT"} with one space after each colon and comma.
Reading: {"value": 20.0, "unit": "mm"}
